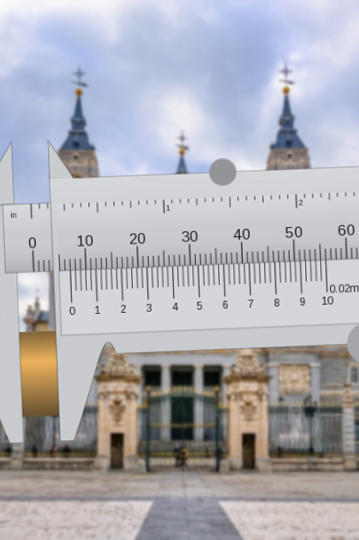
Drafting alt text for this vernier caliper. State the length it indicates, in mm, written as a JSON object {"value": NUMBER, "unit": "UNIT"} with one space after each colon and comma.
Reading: {"value": 7.0, "unit": "mm"}
